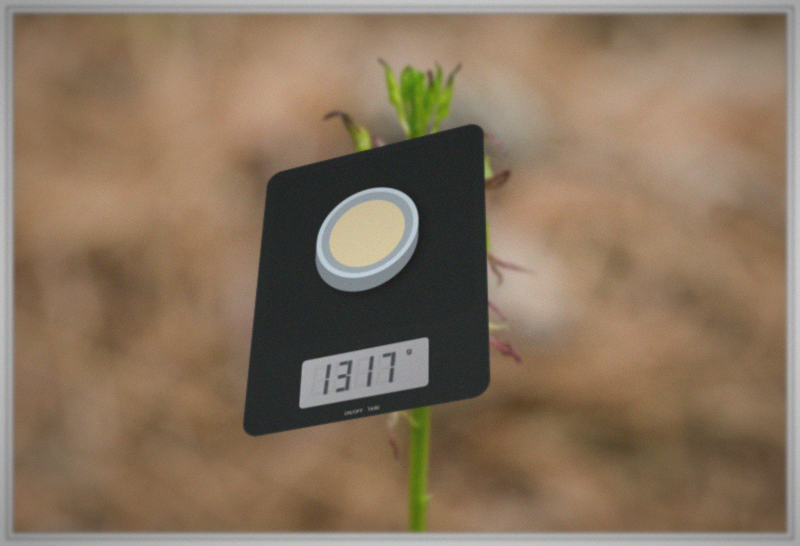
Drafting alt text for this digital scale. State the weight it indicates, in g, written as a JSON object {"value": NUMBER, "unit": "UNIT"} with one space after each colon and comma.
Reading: {"value": 1317, "unit": "g"}
